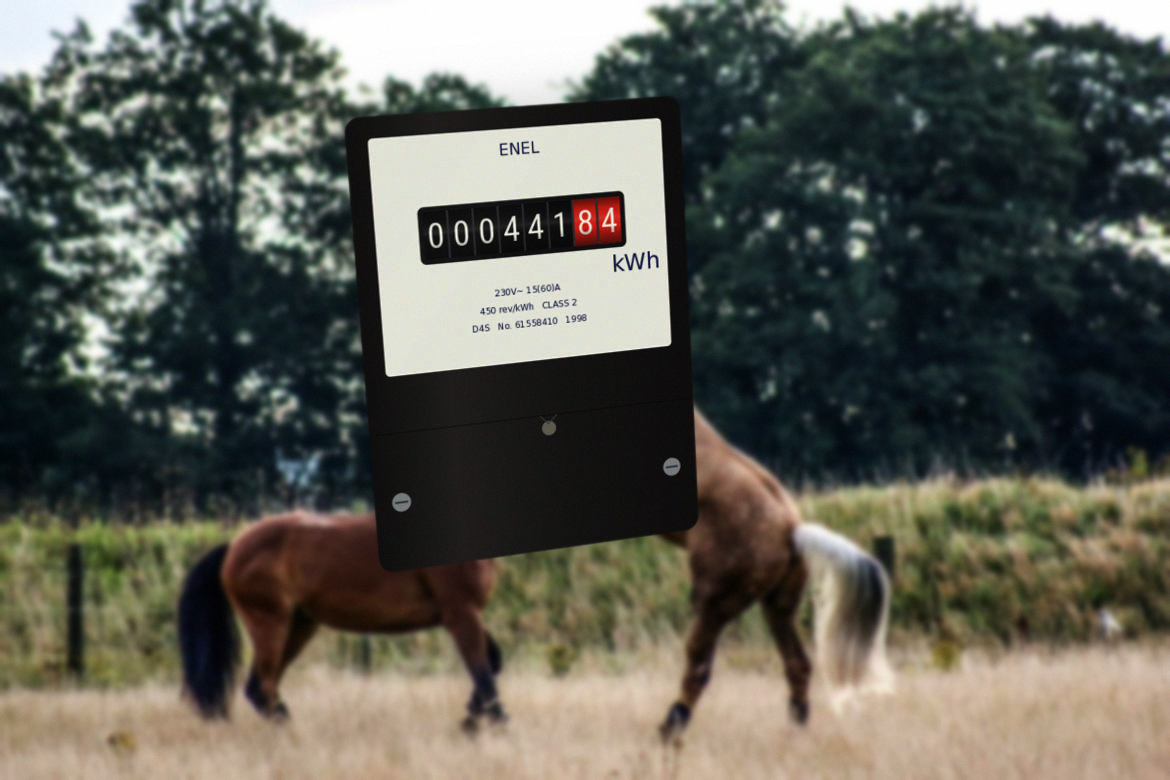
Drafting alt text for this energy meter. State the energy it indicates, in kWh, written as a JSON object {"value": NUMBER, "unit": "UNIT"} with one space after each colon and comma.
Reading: {"value": 441.84, "unit": "kWh"}
